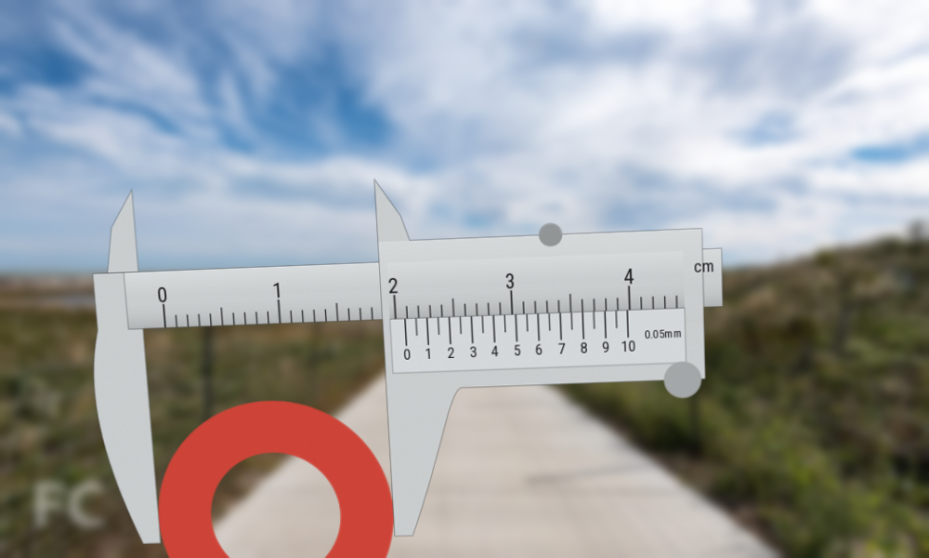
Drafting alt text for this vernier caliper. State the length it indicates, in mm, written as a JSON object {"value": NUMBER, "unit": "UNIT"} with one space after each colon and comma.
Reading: {"value": 20.8, "unit": "mm"}
